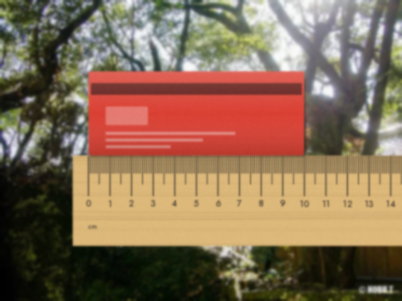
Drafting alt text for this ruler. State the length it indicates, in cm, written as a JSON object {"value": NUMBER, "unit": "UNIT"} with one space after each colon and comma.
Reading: {"value": 10, "unit": "cm"}
